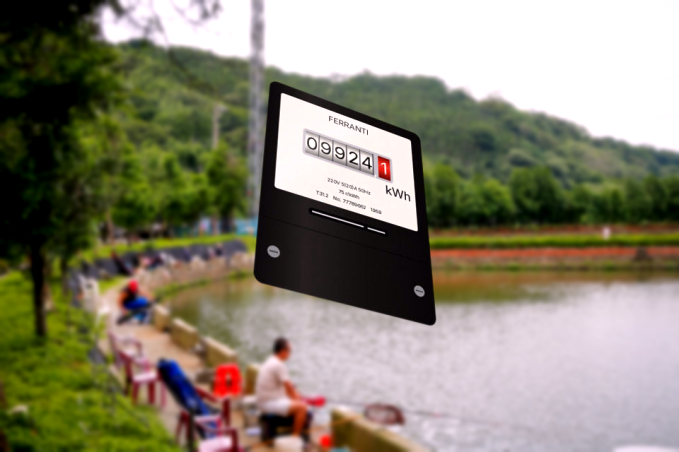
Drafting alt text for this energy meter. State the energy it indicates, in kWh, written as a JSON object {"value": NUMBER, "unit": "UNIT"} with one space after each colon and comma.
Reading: {"value": 9924.1, "unit": "kWh"}
